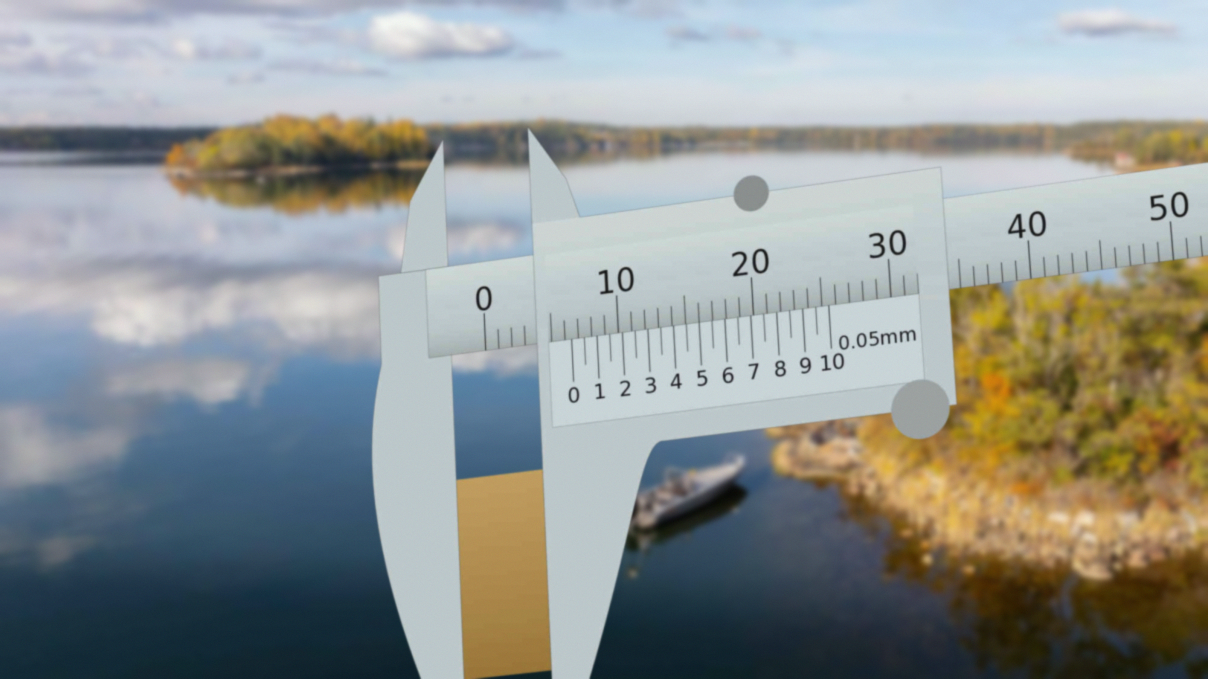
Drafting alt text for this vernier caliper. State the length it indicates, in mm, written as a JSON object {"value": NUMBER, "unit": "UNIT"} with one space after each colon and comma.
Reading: {"value": 6.5, "unit": "mm"}
